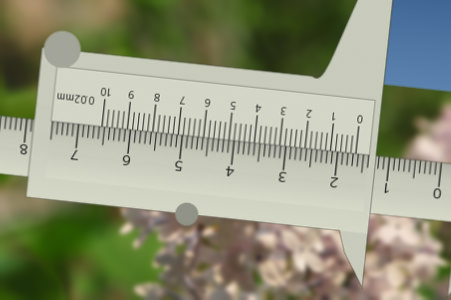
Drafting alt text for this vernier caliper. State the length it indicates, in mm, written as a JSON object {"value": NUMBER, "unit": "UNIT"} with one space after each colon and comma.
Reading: {"value": 16.5, "unit": "mm"}
